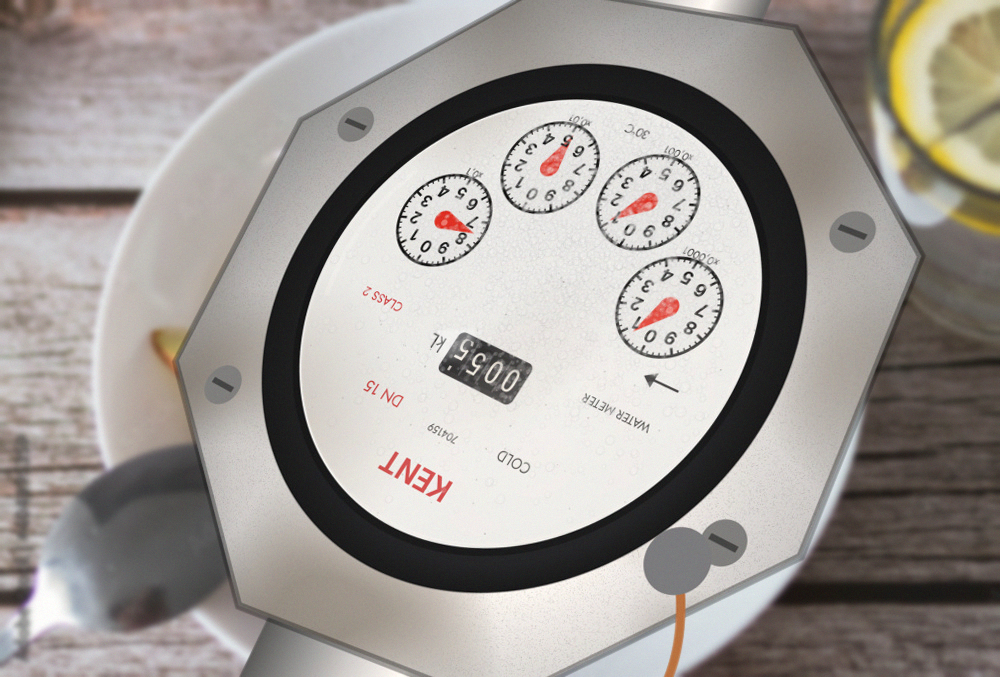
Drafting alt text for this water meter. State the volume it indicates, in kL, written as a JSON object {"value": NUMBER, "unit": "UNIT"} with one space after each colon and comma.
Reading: {"value": 54.7510, "unit": "kL"}
